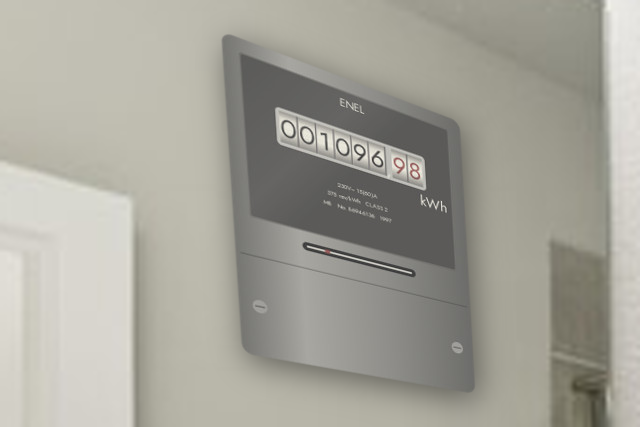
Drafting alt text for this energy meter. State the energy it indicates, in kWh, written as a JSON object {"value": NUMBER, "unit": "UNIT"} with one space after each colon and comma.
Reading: {"value": 1096.98, "unit": "kWh"}
